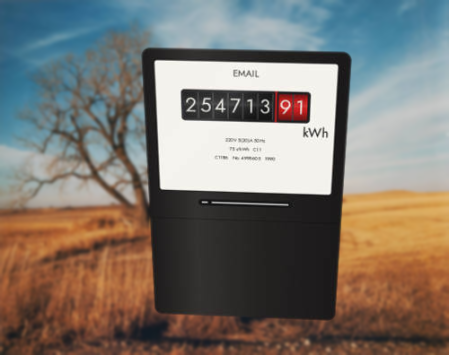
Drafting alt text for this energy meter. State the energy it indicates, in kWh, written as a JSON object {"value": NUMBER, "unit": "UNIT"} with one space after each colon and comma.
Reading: {"value": 254713.91, "unit": "kWh"}
